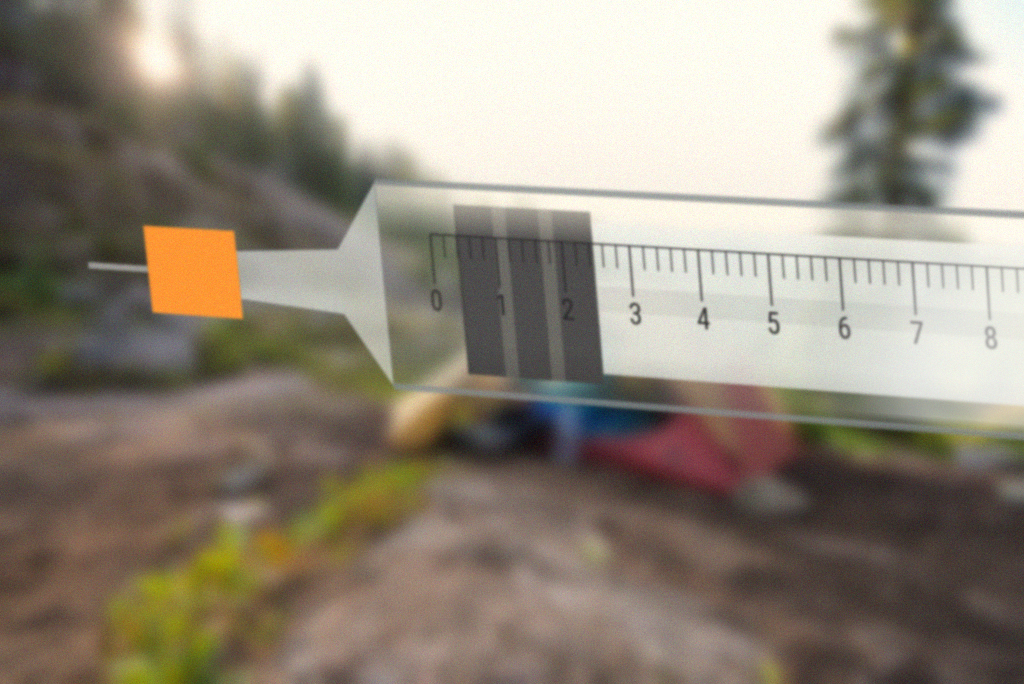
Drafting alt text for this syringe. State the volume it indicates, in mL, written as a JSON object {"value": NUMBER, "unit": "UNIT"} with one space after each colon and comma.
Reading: {"value": 0.4, "unit": "mL"}
